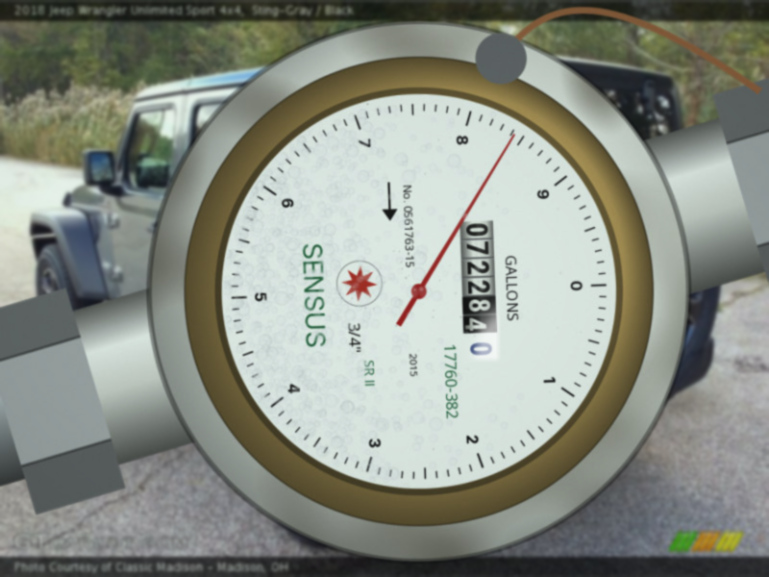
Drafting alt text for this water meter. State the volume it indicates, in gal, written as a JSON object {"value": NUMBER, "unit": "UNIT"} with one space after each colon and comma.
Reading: {"value": 722838.4, "unit": "gal"}
